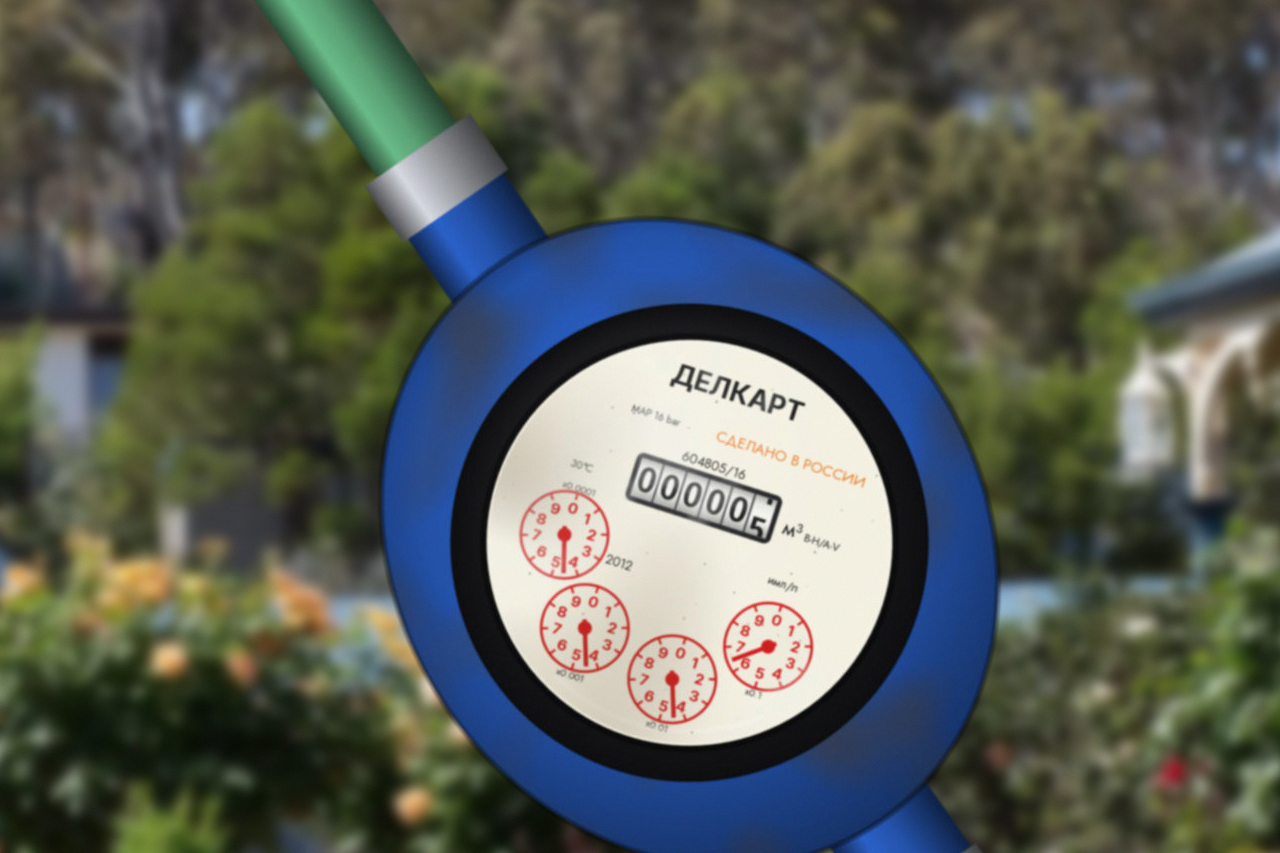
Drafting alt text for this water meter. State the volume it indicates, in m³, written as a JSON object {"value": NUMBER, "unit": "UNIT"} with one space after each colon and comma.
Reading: {"value": 4.6444, "unit": "m³"}
